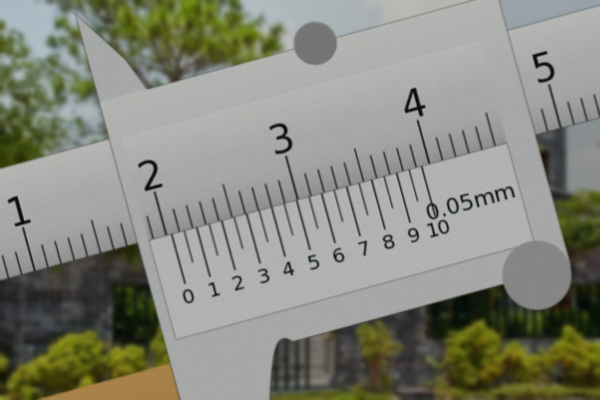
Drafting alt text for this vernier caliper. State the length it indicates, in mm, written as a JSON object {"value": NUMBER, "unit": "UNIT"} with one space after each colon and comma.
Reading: {"value": 20.4, "unit": "mm"}
